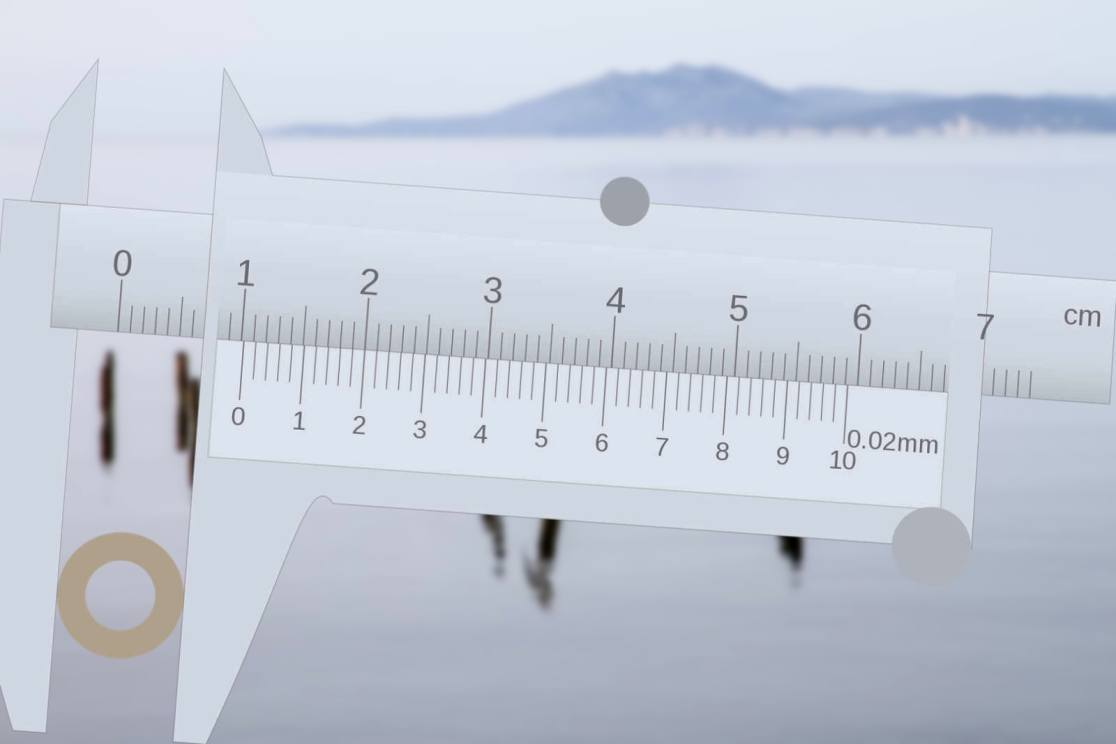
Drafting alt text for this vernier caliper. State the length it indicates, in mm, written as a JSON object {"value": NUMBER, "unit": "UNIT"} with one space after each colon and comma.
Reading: {"value": 10.2, "unit": "mm"}
